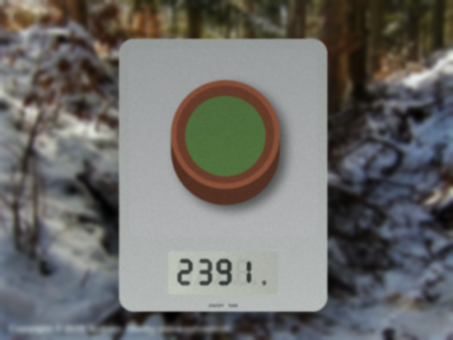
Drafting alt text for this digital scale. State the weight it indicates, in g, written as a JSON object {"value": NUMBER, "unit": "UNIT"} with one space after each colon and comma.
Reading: {"value": 2391, "unit": "g"}
